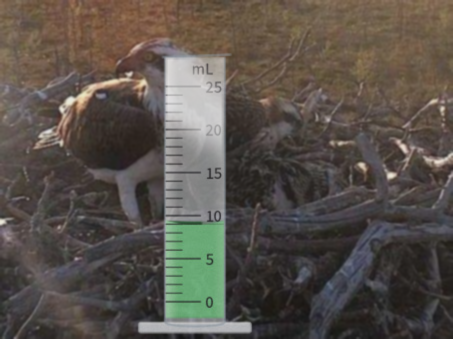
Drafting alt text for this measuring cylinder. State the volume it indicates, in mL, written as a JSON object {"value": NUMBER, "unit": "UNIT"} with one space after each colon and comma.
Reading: {"value": 9, "unit": "mL"}
